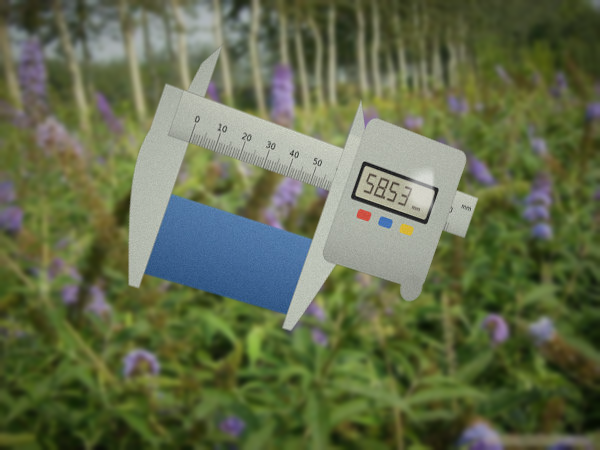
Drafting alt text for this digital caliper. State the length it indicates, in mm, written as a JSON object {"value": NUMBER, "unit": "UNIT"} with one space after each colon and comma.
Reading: {"value": 58.53, "unit": "mm"}
